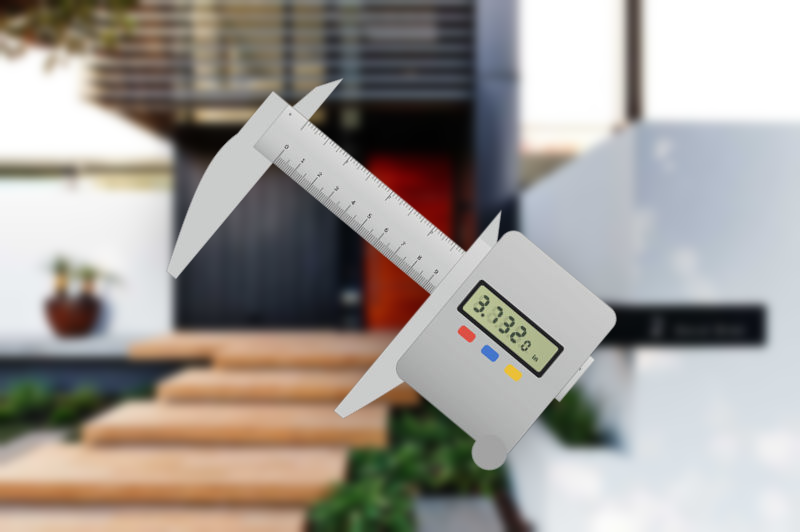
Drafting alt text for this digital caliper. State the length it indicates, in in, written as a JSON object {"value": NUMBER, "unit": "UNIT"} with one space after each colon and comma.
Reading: {"value": 3.7320, "unit": "in"}
